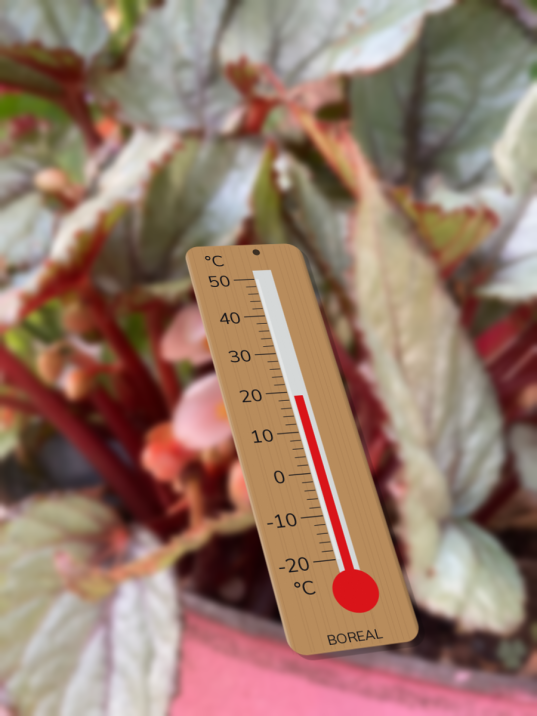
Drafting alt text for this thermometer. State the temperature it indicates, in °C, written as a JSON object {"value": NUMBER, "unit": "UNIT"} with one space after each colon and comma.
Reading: {"value": 19, "unit": "°C"}
